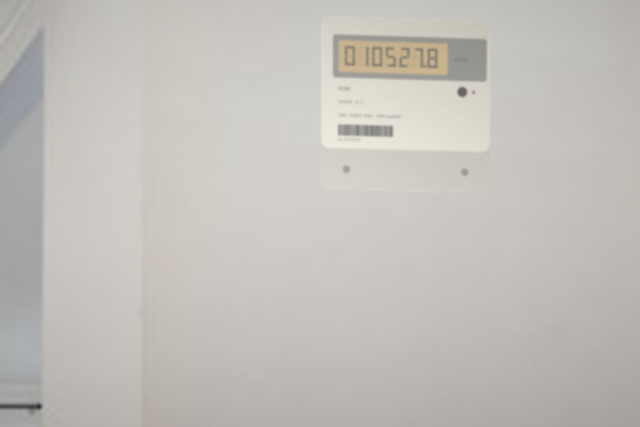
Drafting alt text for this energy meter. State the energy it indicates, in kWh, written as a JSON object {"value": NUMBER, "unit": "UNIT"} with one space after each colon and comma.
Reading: {"value": 10527.8, "unit": "kWh"}
